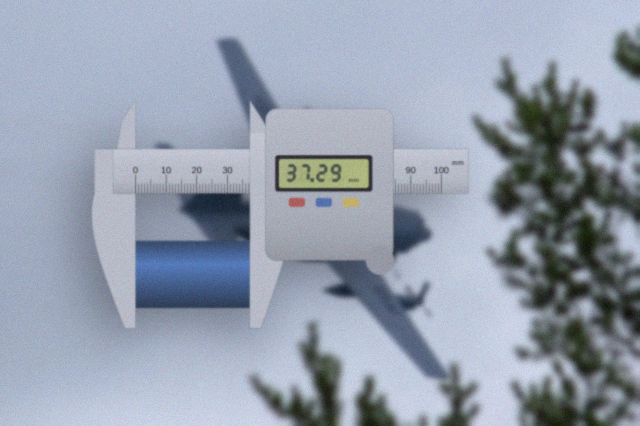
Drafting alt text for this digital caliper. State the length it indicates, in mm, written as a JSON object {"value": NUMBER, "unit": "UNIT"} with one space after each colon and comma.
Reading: {"value": 37.29, "unit": "mm"}
